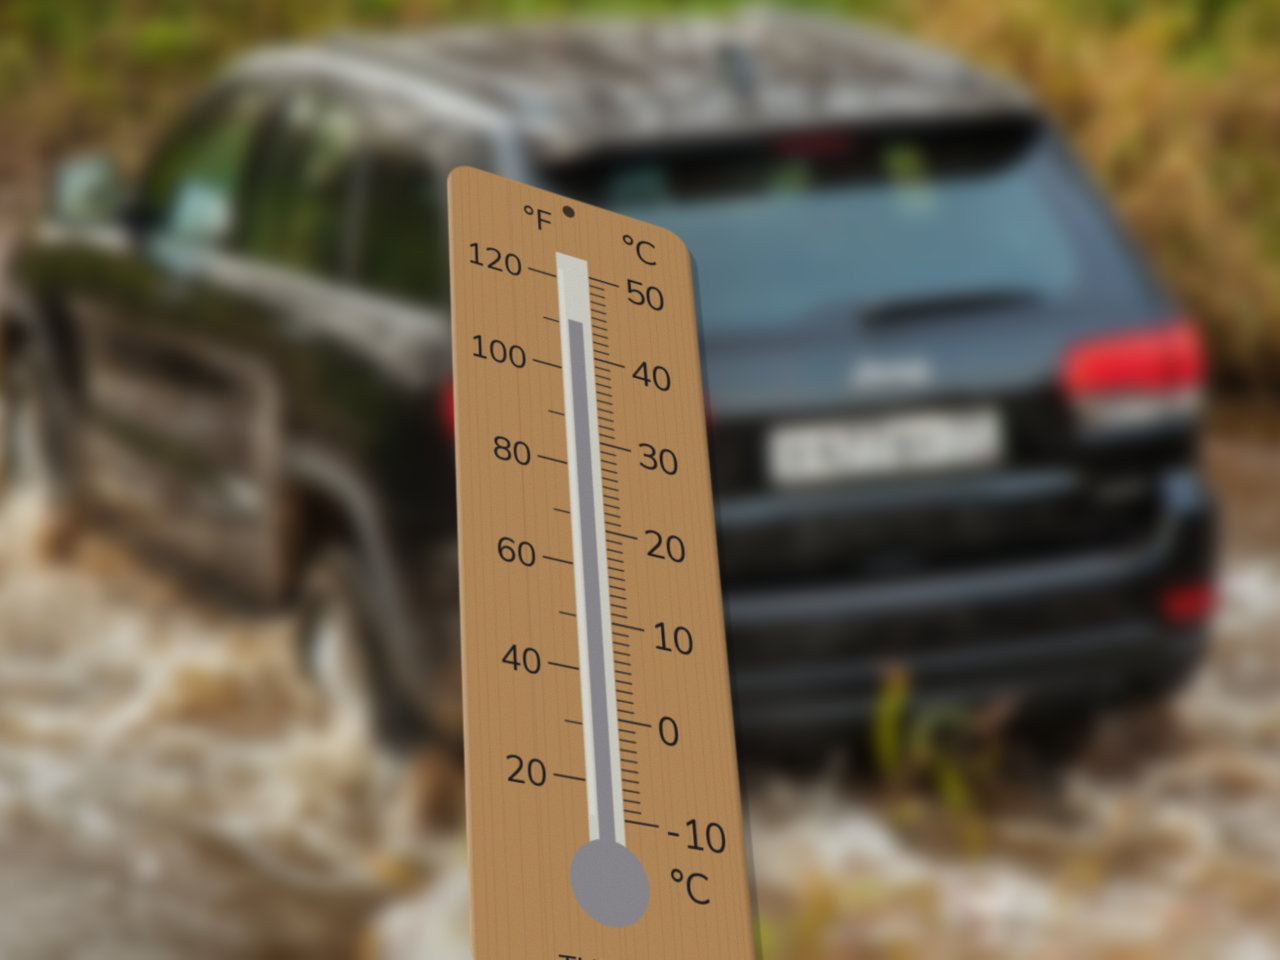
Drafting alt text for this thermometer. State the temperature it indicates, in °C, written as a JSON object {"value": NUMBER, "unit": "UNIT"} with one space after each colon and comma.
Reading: {"value": 44, "unit": "°C"}
